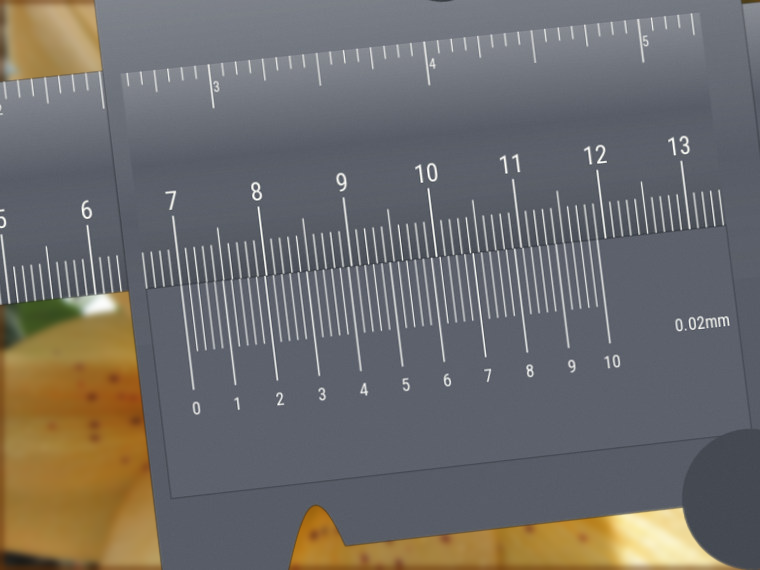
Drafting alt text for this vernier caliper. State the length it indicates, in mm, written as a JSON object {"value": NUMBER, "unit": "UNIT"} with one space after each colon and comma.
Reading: {"value": 70.0, "unit": "mm"}
